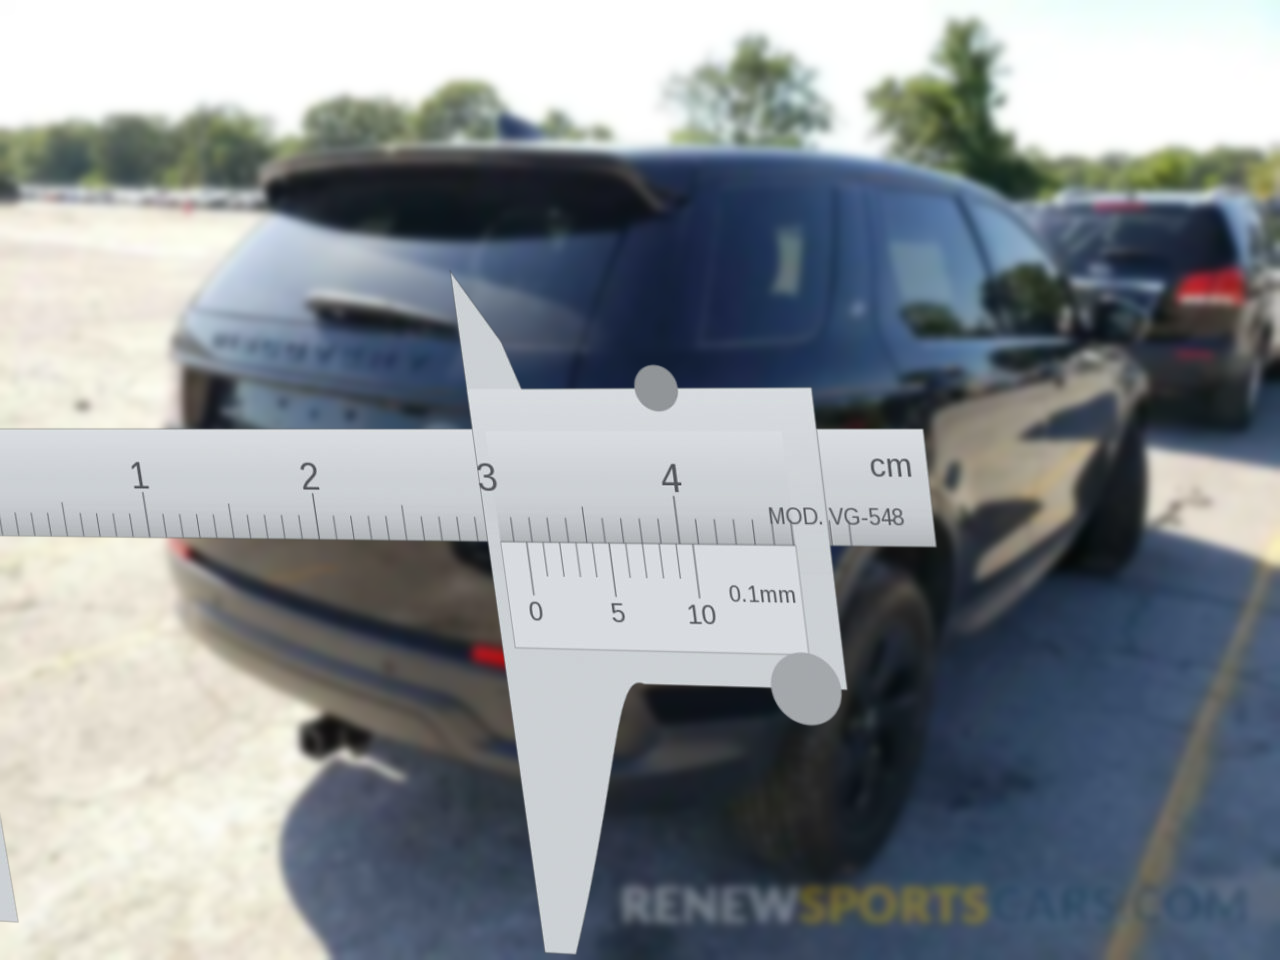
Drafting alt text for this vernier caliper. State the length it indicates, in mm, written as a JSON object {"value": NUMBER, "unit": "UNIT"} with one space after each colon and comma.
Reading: {"value": 31.7, "unit": "mm"}
